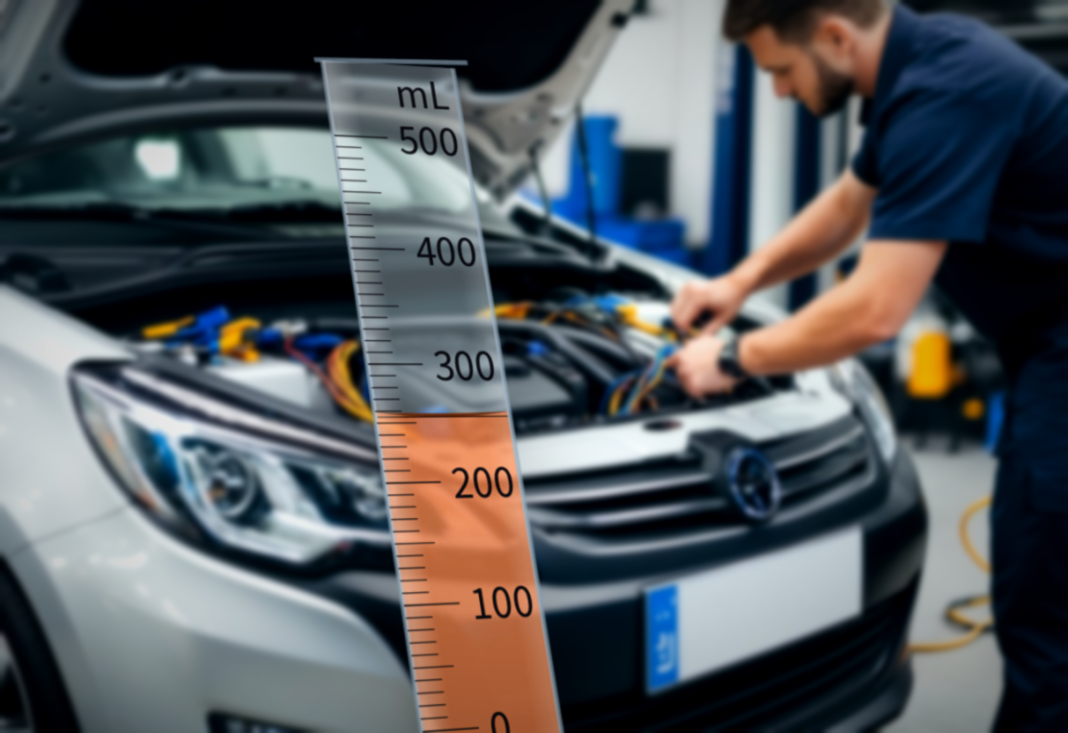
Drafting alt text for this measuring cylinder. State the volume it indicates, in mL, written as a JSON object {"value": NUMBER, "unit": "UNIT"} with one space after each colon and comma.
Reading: {"value": 255, "unit": "mL"}
